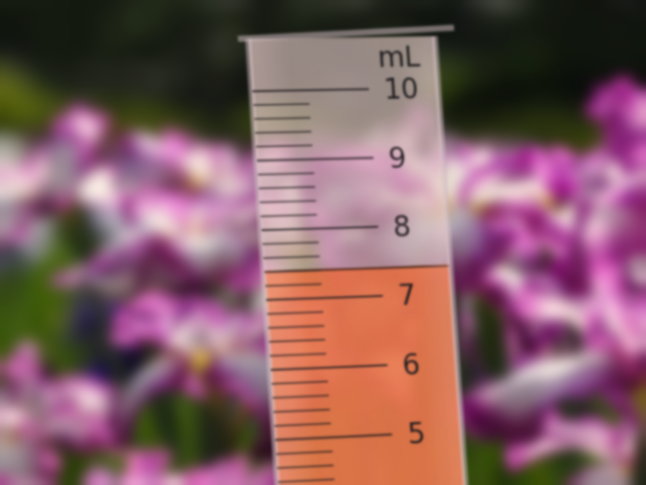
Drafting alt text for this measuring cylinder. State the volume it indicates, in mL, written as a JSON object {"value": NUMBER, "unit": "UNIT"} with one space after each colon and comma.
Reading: {"value": 7.4, "unit": "mL"}
